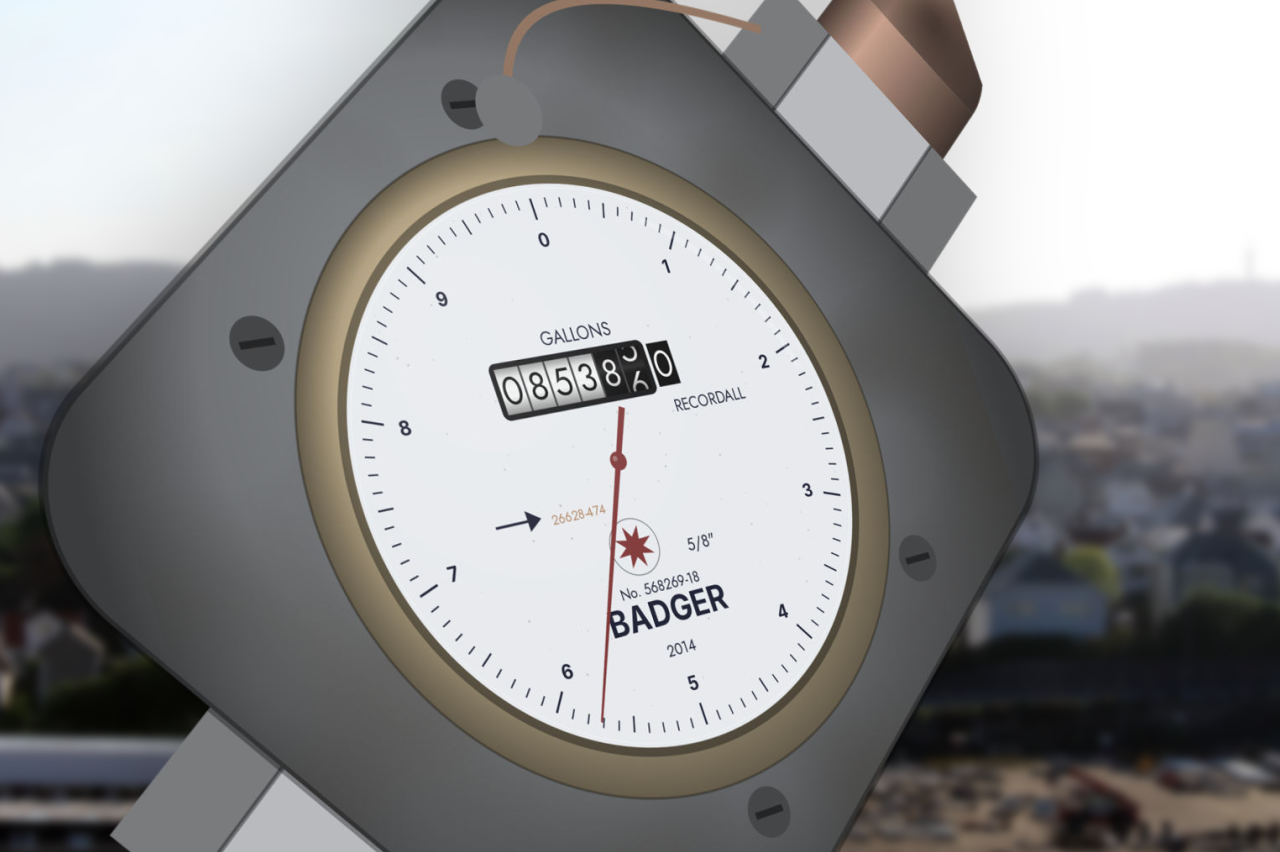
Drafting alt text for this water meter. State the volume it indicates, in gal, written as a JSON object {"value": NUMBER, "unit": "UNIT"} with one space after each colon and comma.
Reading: {"value": 853855.7, "unit": "gal"}
